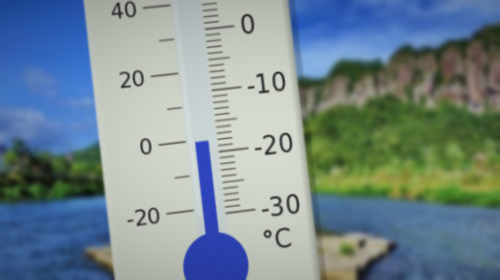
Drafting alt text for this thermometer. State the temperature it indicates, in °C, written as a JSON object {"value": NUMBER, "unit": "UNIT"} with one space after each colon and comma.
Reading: {"value": -18, "unit": "°C"}
